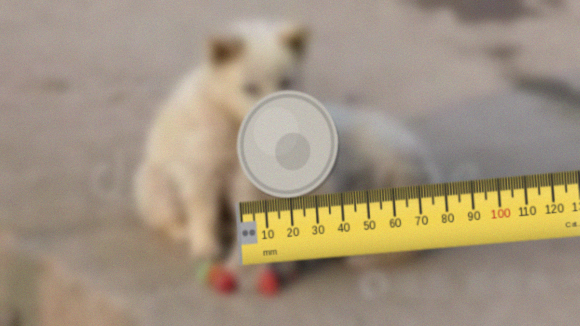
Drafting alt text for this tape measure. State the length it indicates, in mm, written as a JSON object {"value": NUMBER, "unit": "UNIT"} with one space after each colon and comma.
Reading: {"value": 40, "unit": "mm"}
